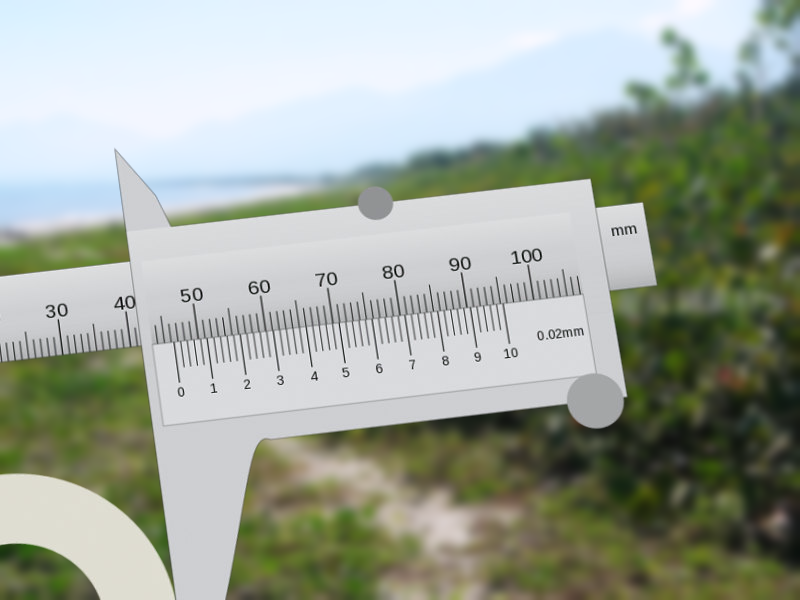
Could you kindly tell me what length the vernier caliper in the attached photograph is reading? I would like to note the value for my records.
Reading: 46.4 mm
